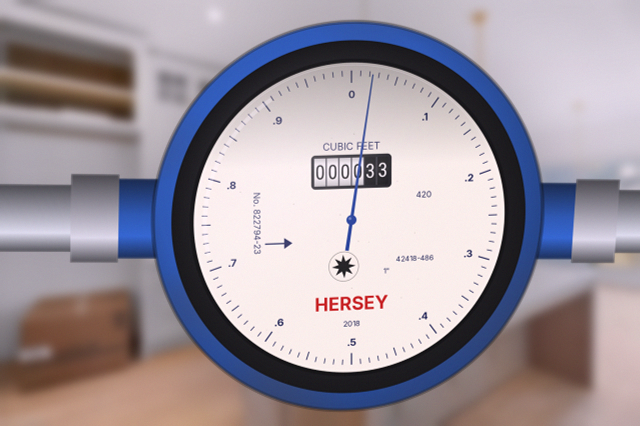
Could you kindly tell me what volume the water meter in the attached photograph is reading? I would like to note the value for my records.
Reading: 33.02 ft³
